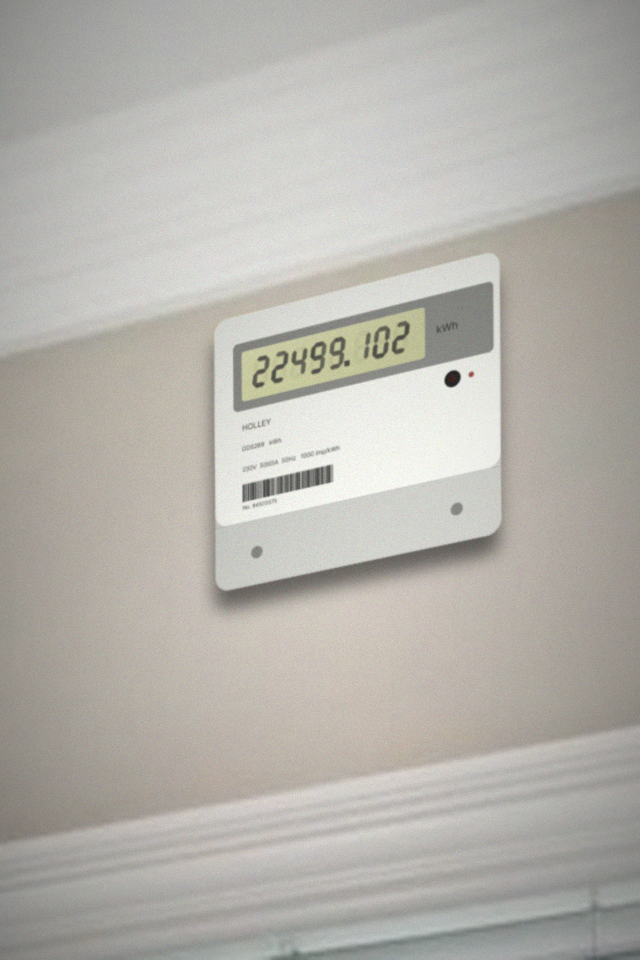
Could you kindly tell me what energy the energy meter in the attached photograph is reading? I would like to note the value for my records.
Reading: 22499.102 kWh
